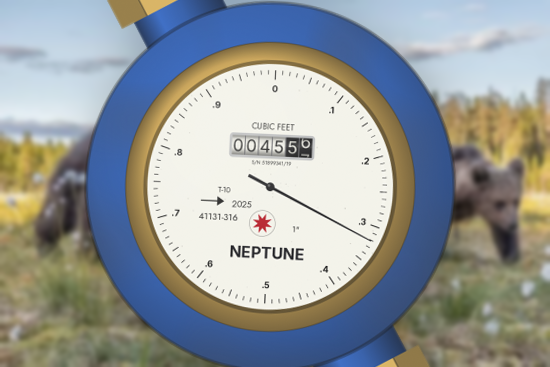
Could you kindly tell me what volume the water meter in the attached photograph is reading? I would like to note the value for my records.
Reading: 4556.32 ft³
